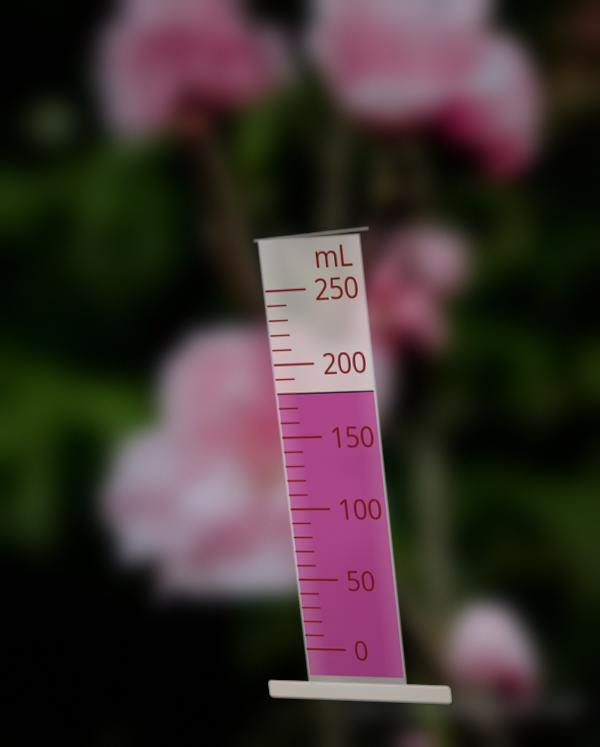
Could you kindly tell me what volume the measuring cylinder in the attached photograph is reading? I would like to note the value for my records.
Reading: 180 mL
